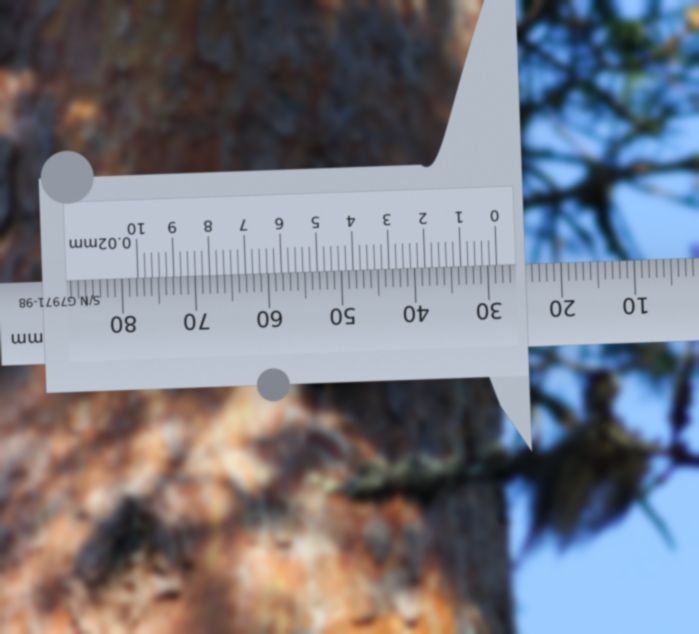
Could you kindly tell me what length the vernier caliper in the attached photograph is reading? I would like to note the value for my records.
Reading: 28.8 mm
